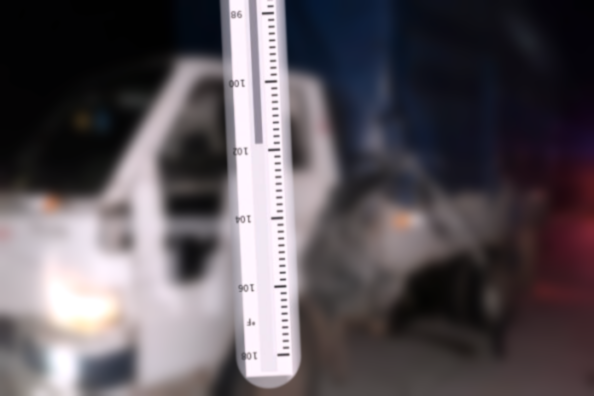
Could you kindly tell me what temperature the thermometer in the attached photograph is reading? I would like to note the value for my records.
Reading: 101.8 °F
